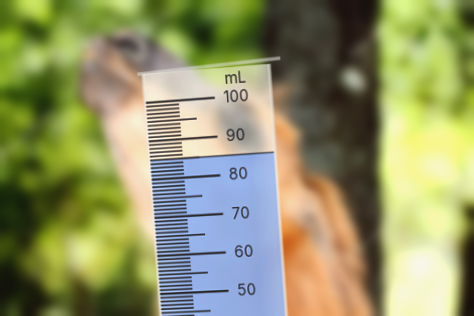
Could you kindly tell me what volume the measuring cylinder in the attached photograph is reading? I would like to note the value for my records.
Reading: 85 mL
